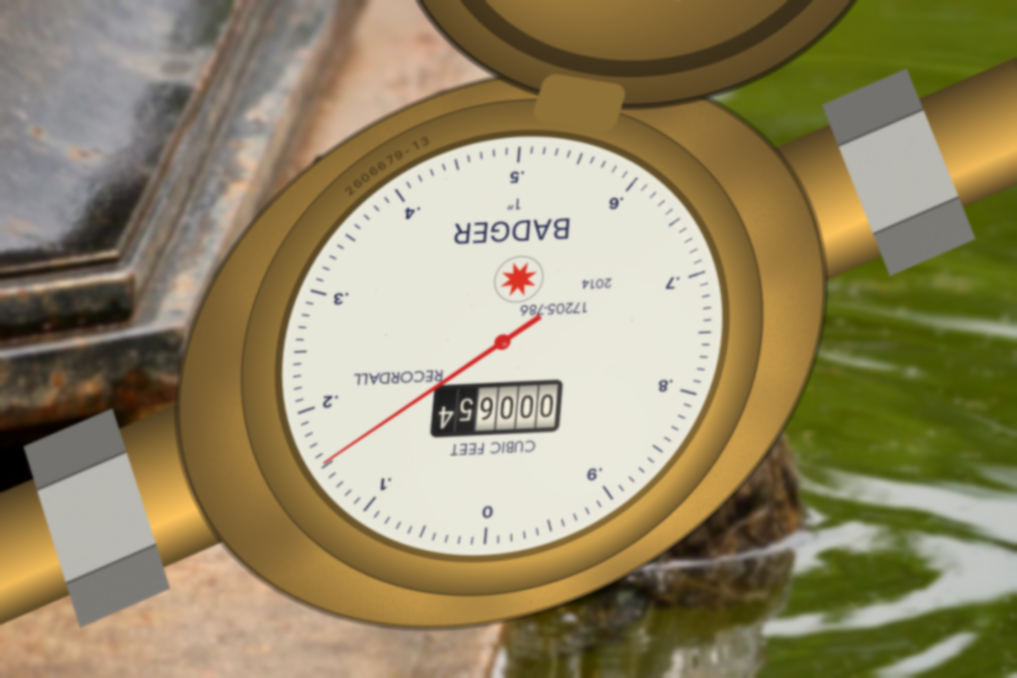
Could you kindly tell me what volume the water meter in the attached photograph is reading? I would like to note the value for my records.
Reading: 654.15 ft³
